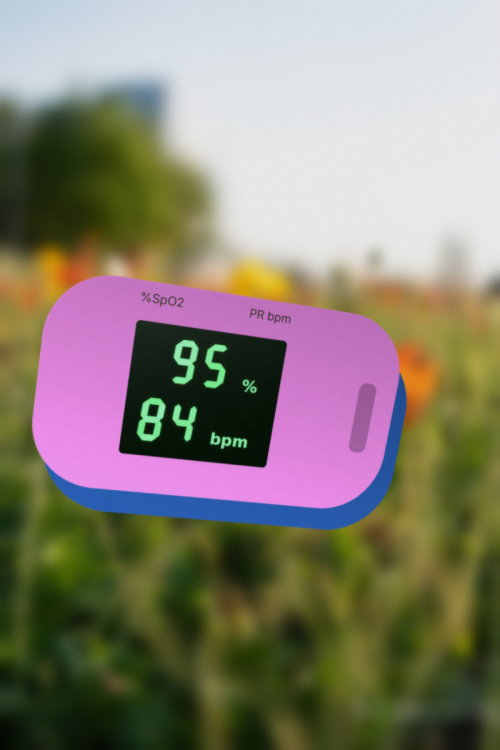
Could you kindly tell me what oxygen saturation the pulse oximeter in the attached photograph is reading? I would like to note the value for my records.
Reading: 95 %
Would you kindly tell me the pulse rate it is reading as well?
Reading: 84 bpm
